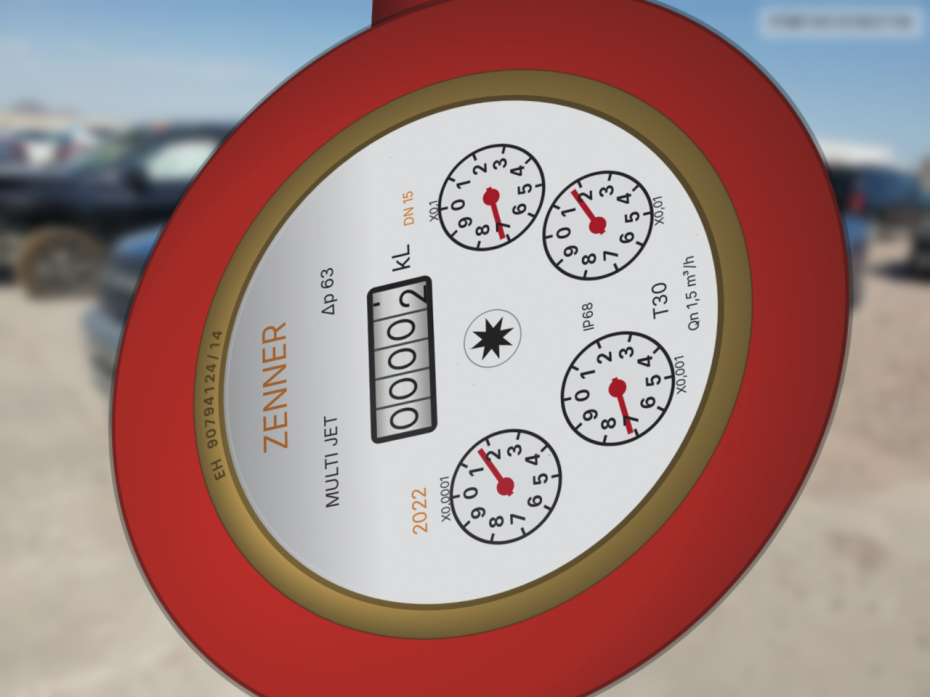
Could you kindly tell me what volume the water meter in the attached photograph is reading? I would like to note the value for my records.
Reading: 1.7171 kL
